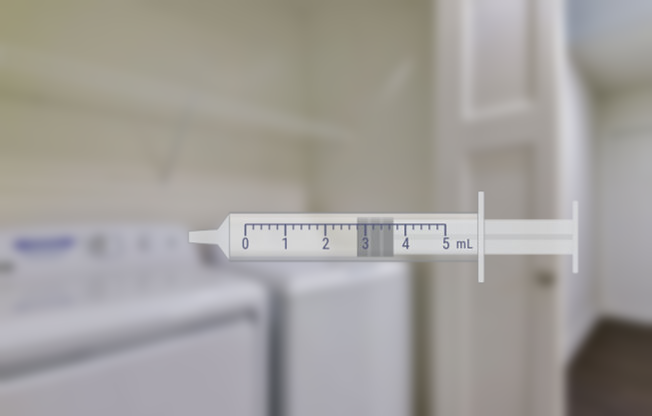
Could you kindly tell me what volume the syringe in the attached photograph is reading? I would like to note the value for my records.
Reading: 2.8 mL
